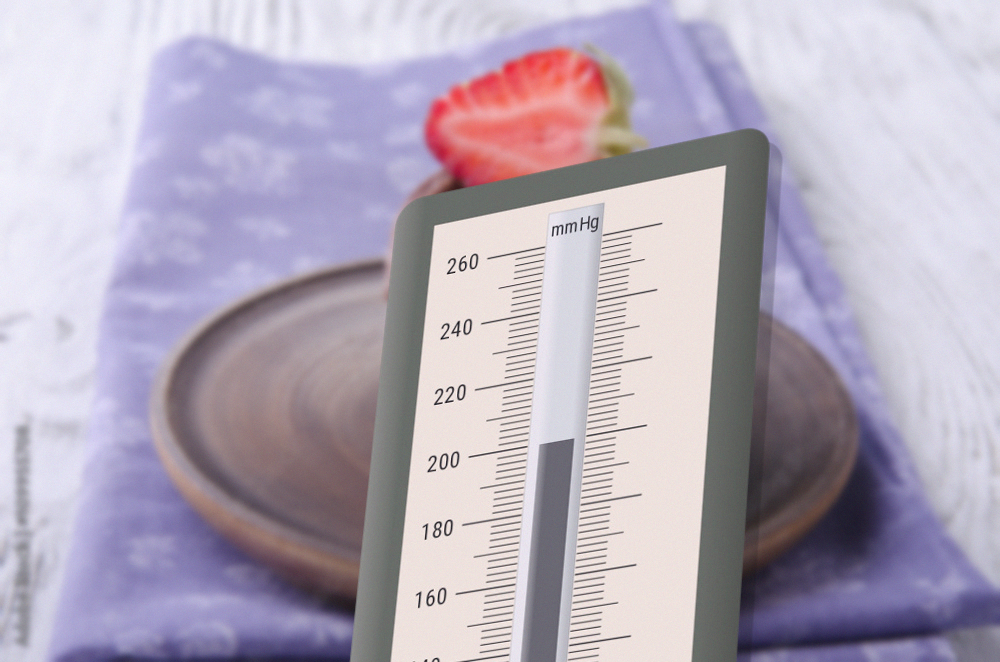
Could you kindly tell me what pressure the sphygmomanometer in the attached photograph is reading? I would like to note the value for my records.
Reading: 200 mmHg
